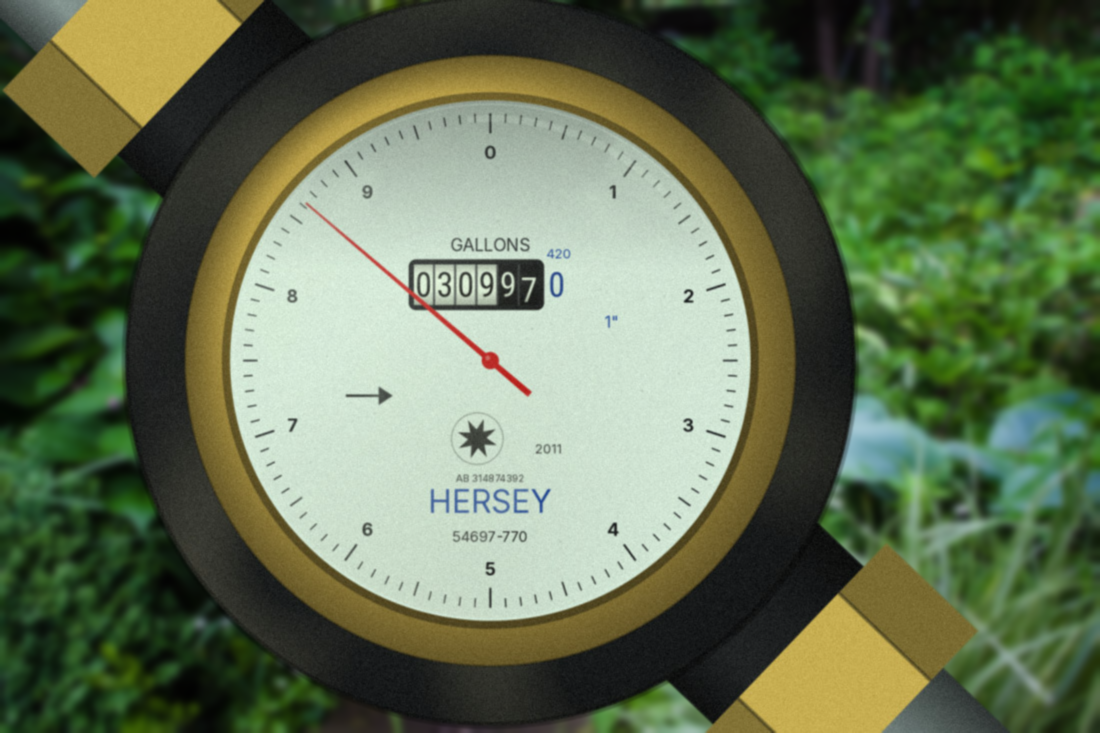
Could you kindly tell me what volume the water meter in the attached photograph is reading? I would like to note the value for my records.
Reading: 309968.6 gal
